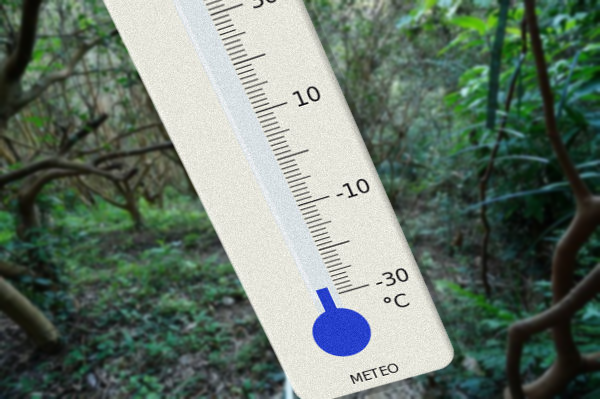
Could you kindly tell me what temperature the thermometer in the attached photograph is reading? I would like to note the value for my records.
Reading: -28 °C
